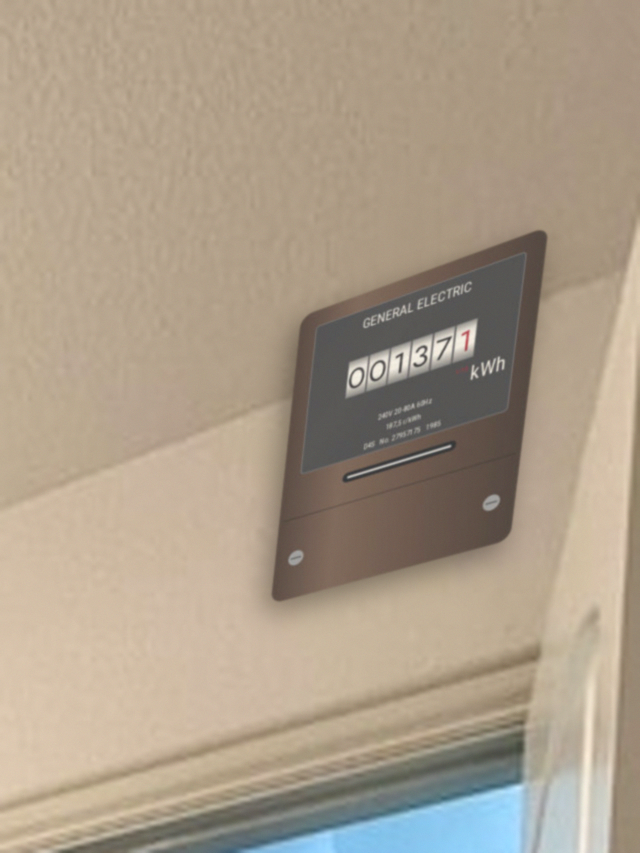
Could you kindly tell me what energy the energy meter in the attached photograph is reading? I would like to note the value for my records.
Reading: 137.1 kWh
